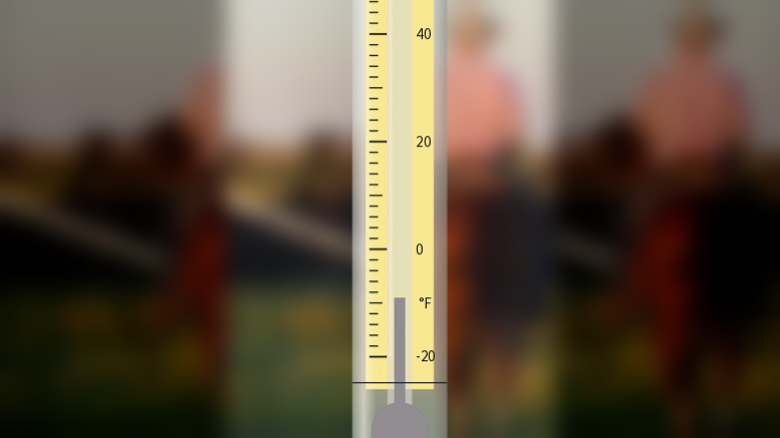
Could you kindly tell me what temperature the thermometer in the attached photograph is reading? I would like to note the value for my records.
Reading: -9 °F
